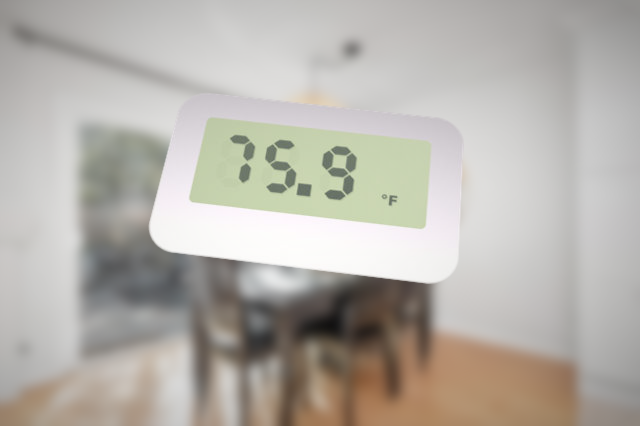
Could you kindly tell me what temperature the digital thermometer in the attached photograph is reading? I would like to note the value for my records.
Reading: 75.9 °F
